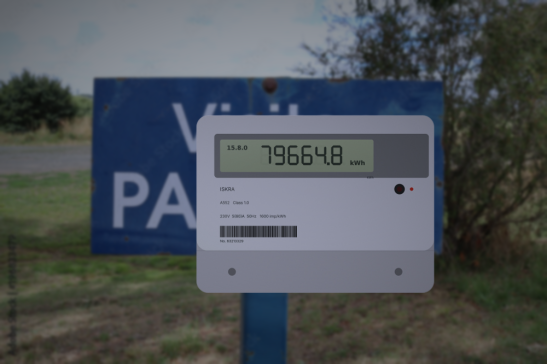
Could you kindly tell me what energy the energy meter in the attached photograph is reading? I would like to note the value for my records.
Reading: 79664.8 kWh
